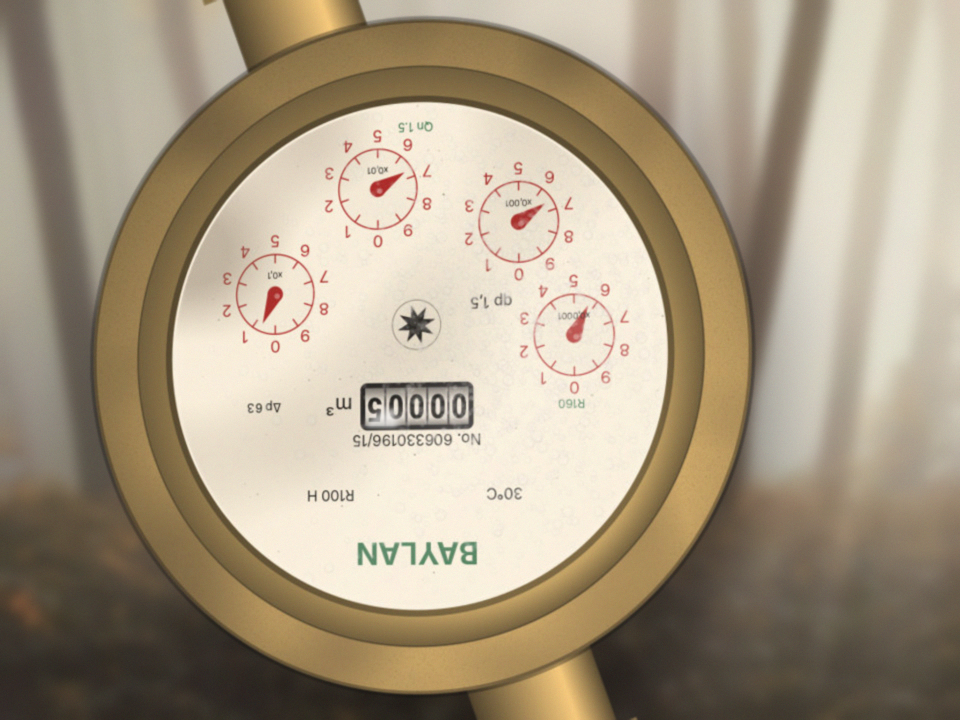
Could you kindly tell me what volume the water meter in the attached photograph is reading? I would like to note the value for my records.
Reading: 5.0665 m³
